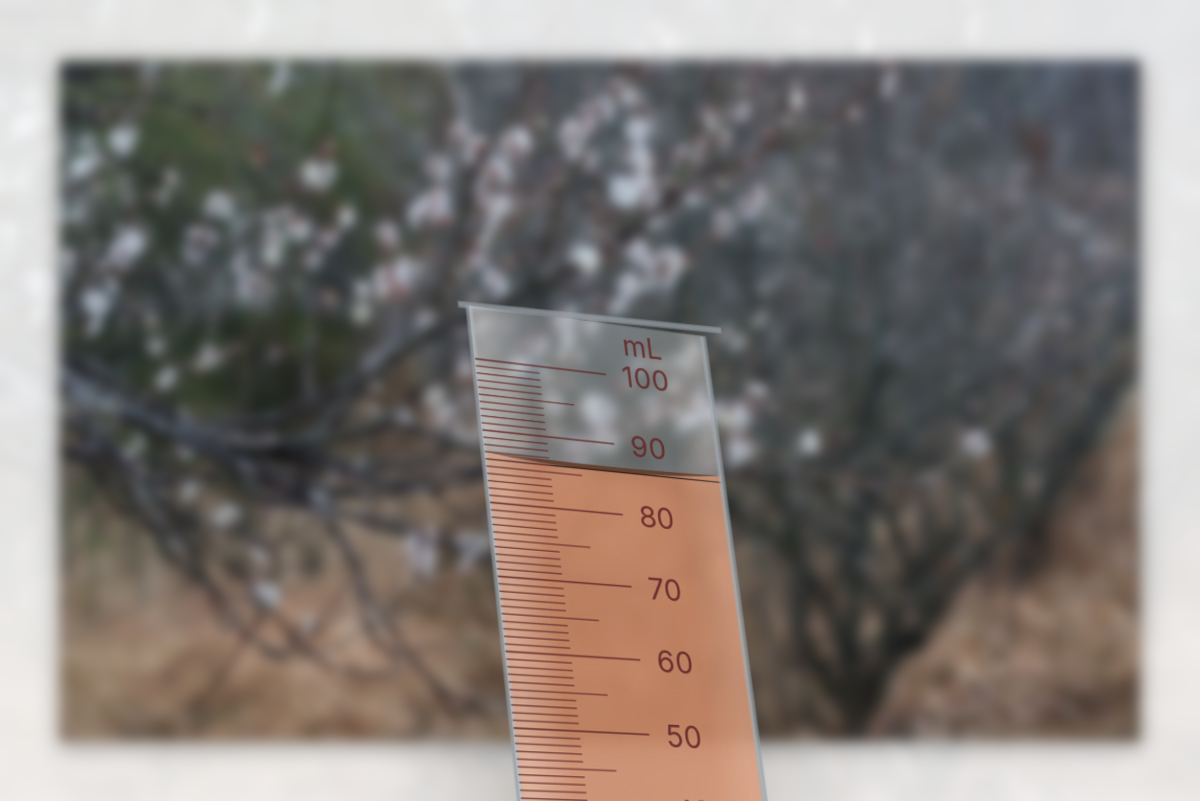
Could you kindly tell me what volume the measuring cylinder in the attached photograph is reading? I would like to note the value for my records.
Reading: 86 mL
